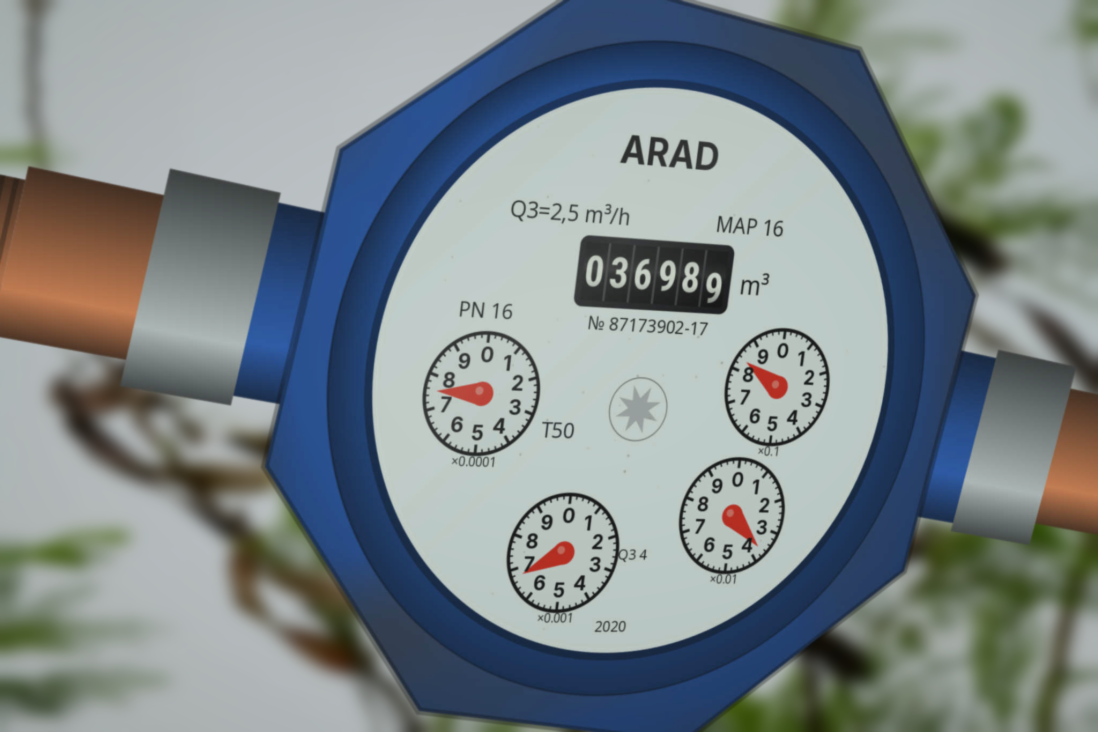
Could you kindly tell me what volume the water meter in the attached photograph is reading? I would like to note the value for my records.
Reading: 36988.8367 m³
